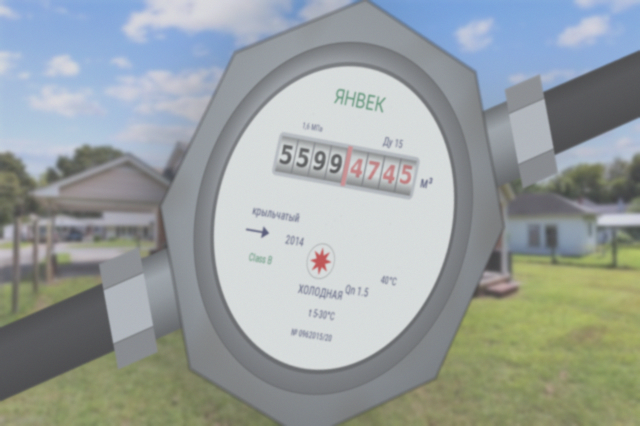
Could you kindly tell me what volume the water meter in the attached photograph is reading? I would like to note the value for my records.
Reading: 5599.4745 m³
